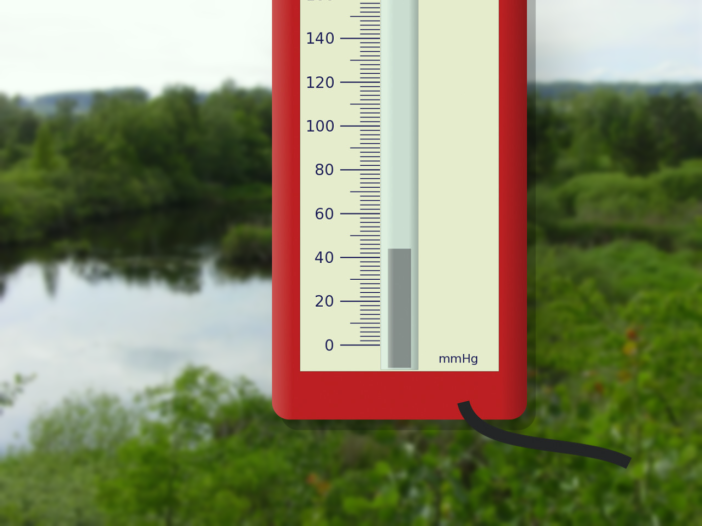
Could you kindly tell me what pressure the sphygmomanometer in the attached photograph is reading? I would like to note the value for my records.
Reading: 44 mmHg
